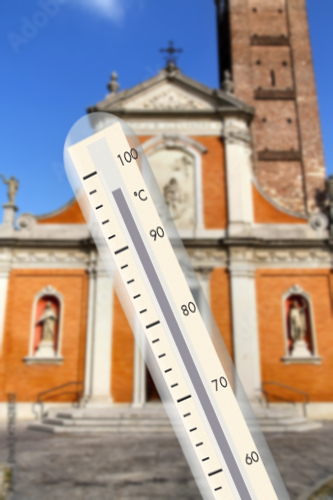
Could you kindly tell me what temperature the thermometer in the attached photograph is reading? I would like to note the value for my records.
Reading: 97 °C
